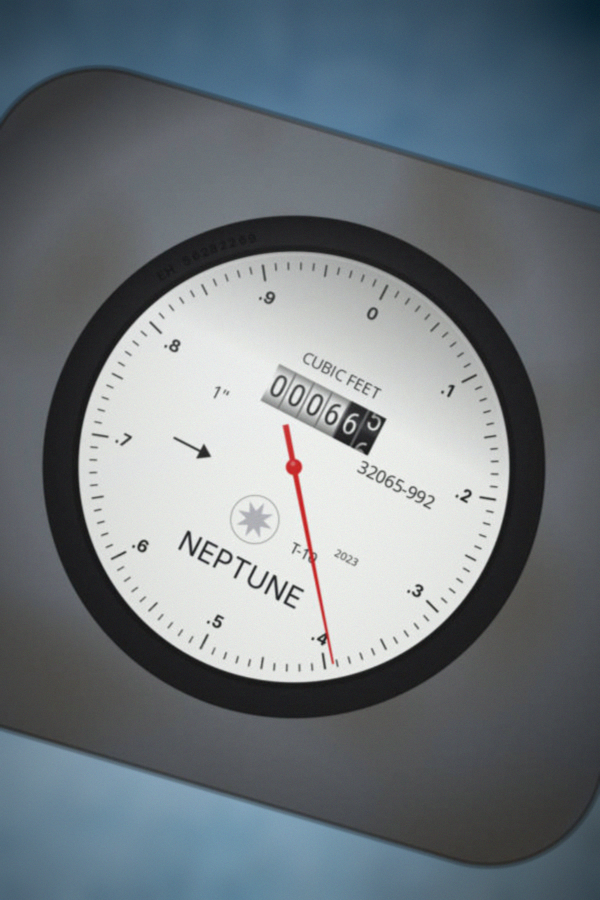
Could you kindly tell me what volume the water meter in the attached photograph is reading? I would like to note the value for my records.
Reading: 665.39 ft³
